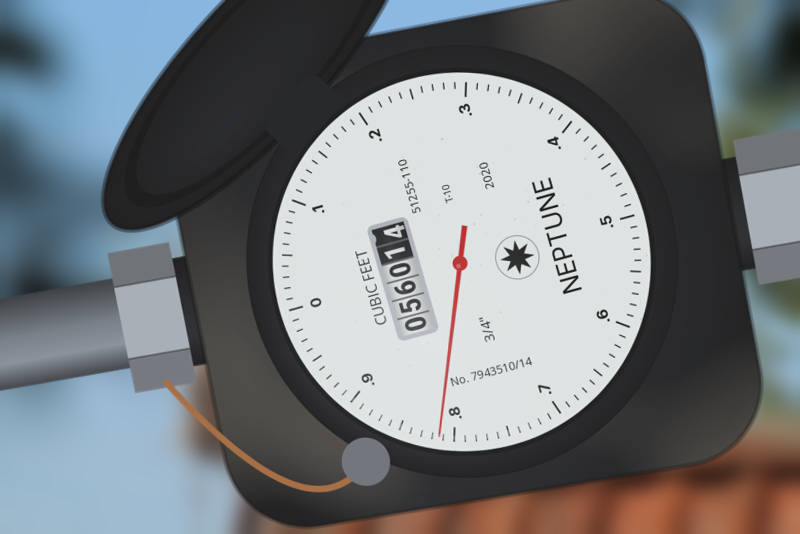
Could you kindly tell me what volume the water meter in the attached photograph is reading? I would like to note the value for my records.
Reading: 56013.81 ft³
